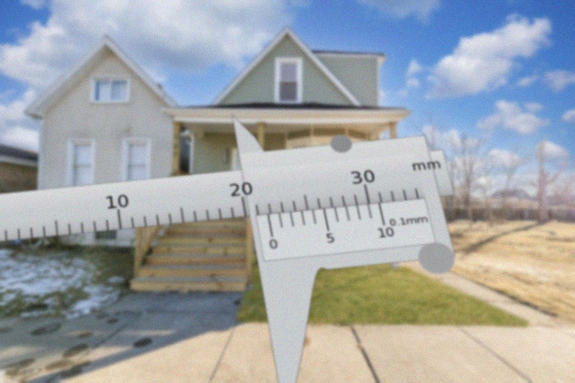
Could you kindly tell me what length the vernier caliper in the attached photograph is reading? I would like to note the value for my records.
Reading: 21.8 mm
